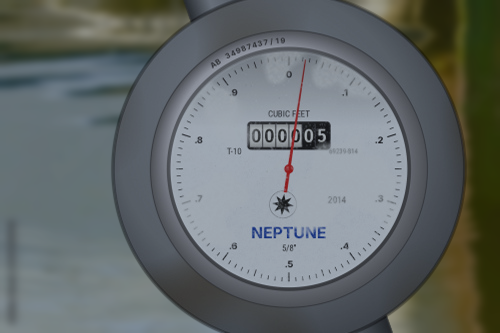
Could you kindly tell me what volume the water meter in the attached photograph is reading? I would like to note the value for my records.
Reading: 5.02 ft³
